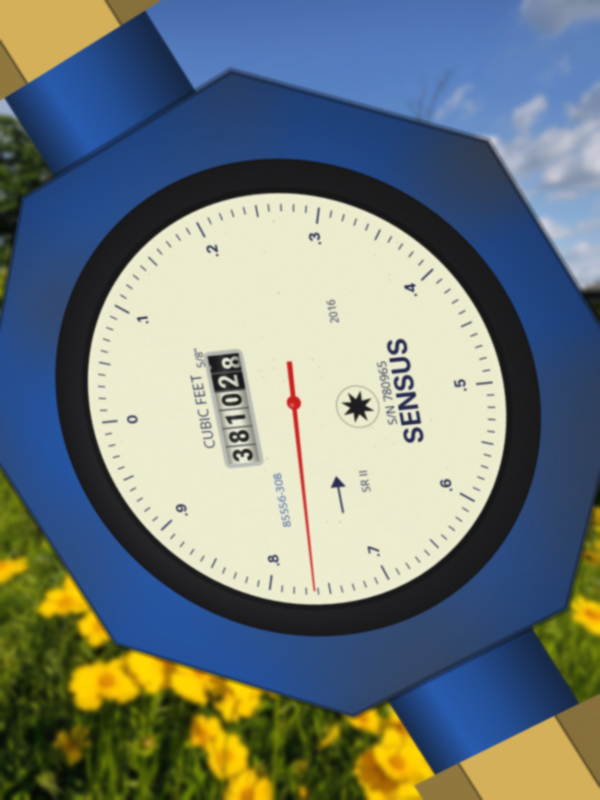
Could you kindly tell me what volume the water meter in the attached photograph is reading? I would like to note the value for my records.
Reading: 381027.76 ft³
